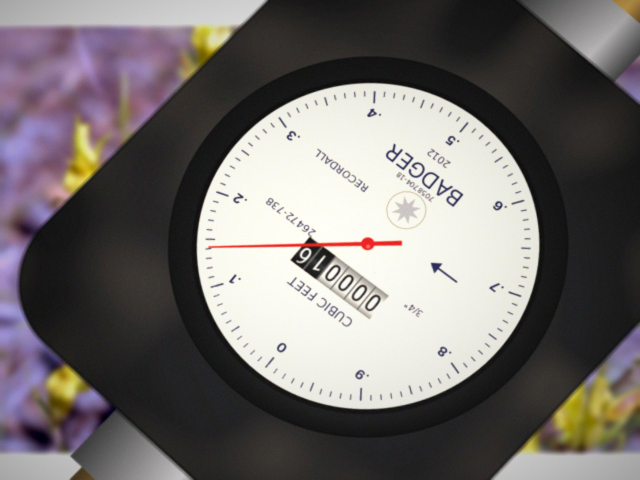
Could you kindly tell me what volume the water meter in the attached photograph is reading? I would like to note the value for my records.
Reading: 16.14 ft³
